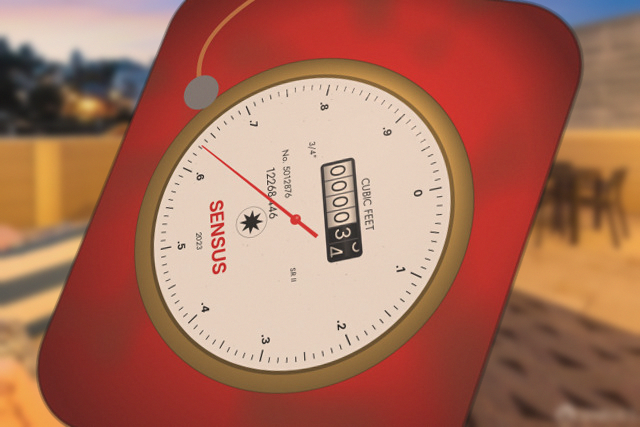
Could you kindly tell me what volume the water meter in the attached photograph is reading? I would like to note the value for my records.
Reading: 33.63 ft³
